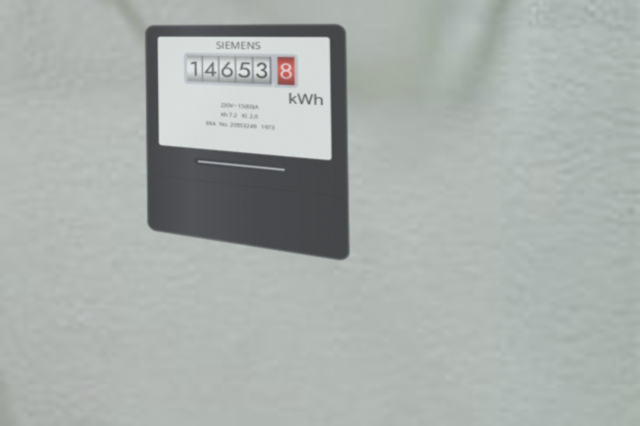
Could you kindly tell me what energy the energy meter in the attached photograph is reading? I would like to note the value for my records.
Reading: 14653.8 kWh
